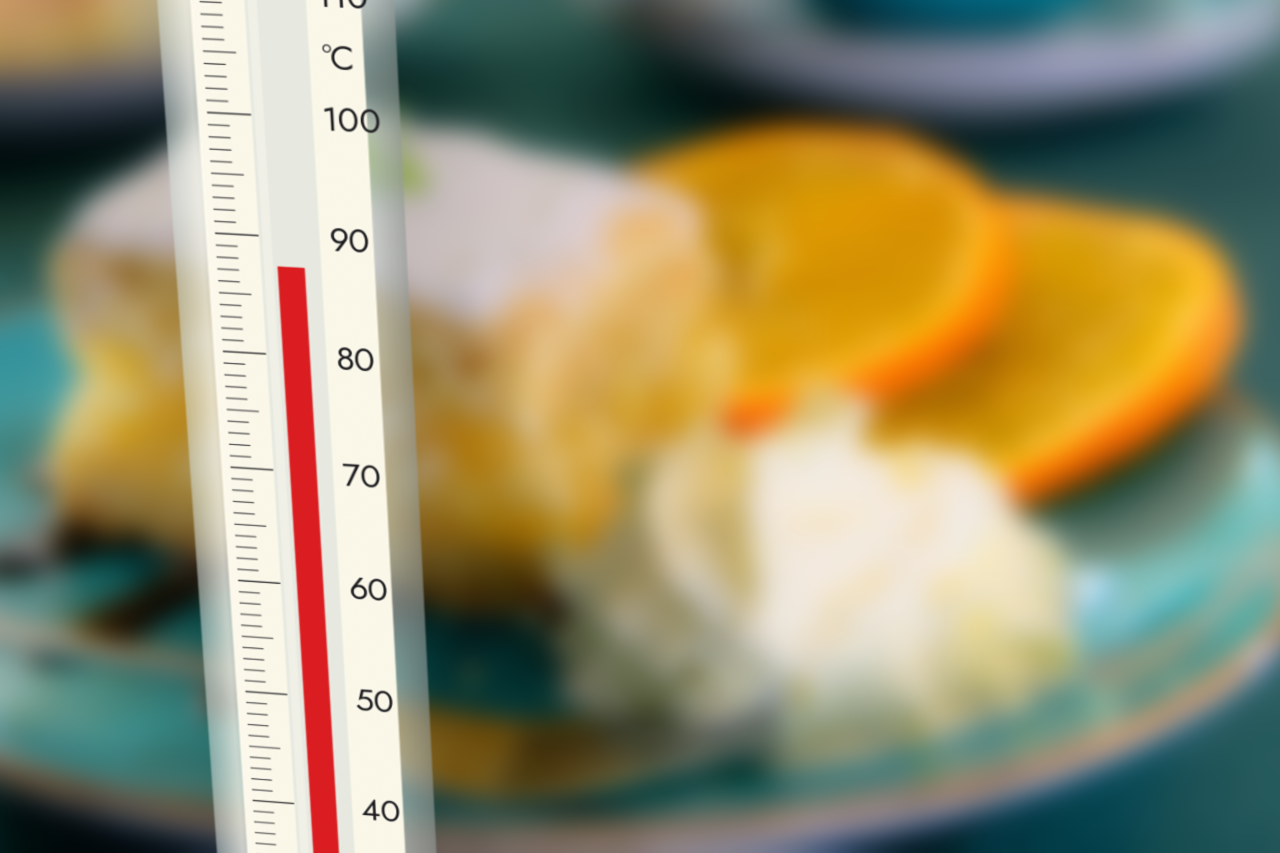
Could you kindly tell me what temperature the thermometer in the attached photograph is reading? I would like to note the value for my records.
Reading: 87.5 °C
